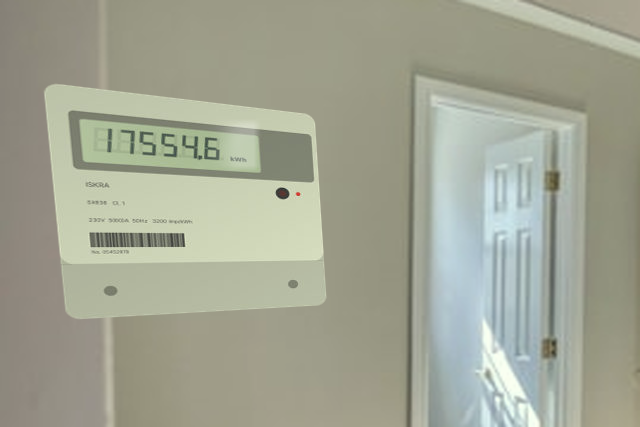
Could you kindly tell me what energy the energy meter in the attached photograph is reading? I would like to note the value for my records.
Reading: 17554.6 kWh
